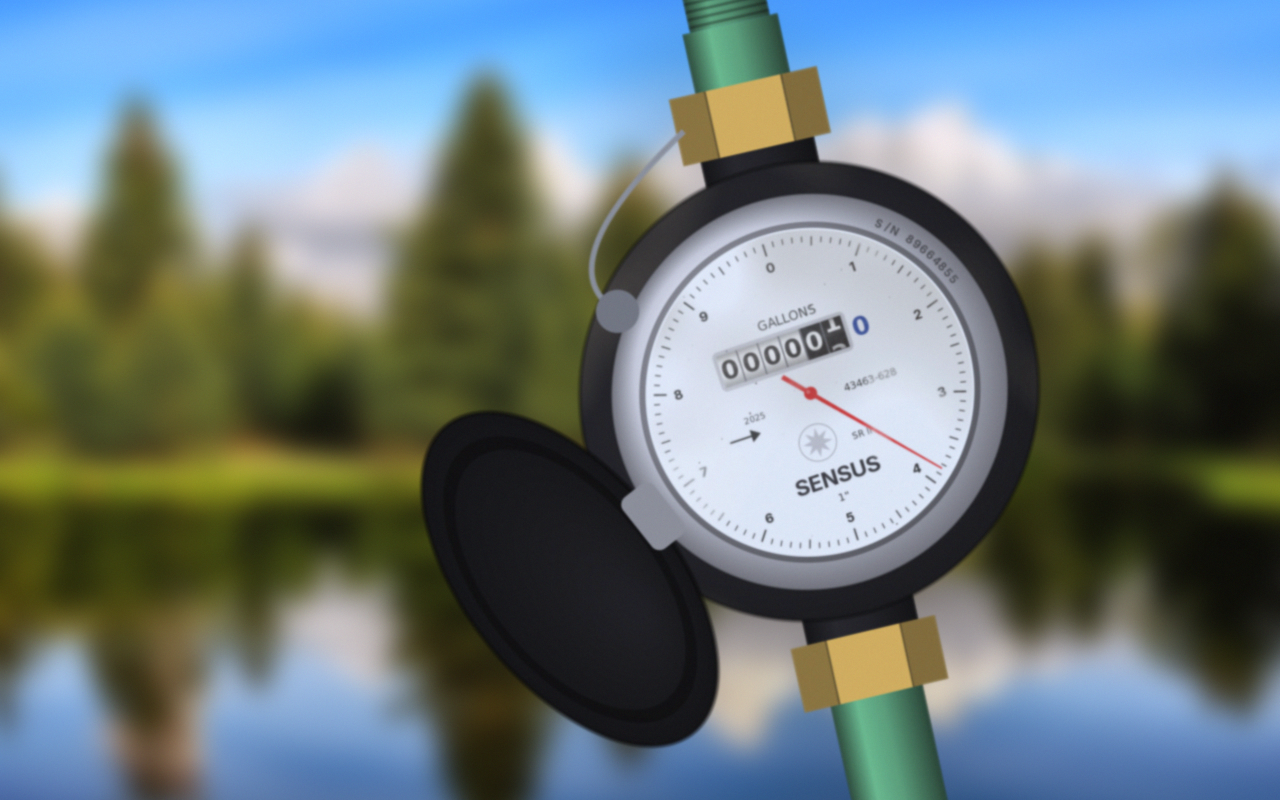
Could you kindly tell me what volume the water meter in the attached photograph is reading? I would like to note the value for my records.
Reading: 13.8 gal
